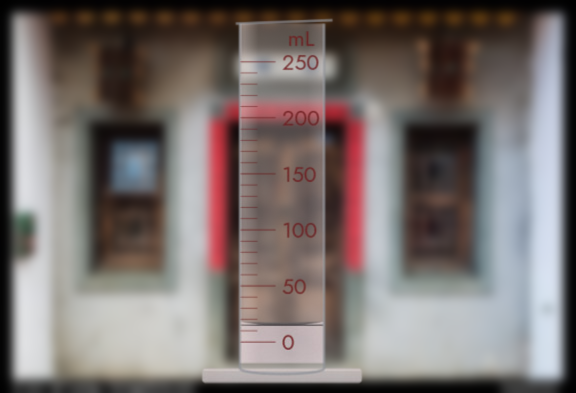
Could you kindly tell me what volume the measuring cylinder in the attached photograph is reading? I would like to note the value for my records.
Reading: 15 mL
